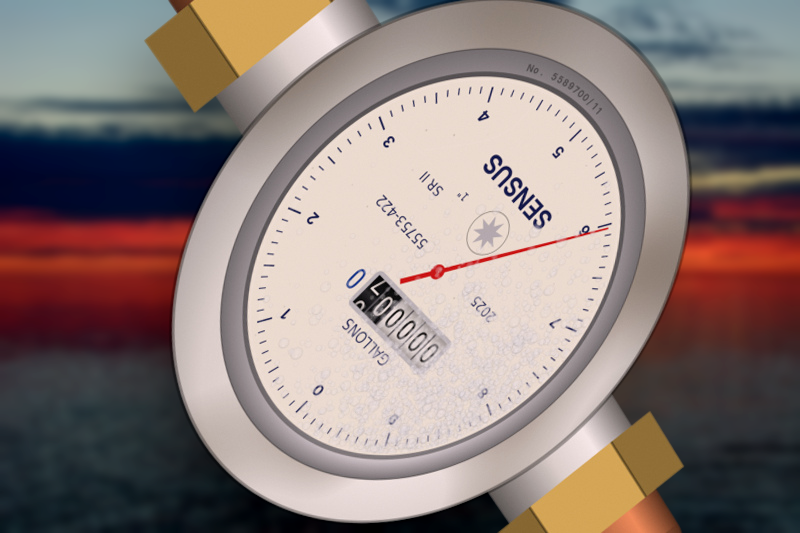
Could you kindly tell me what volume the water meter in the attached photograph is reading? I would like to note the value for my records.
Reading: 66.0 gal
